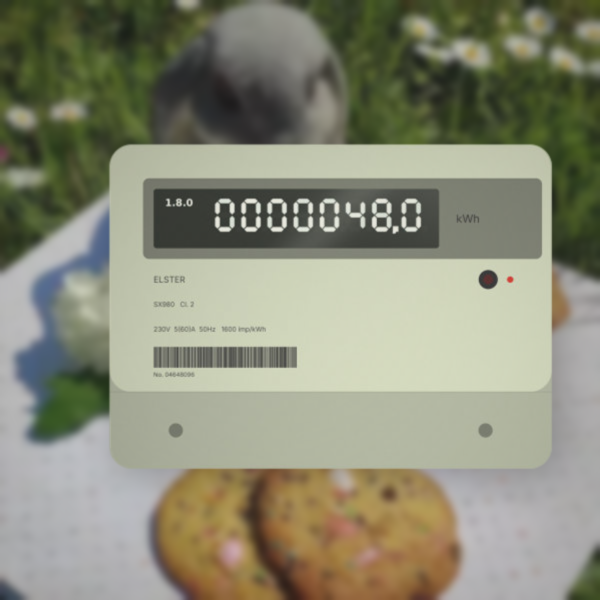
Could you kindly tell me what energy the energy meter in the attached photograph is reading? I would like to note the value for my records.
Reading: 48.0 kWh
